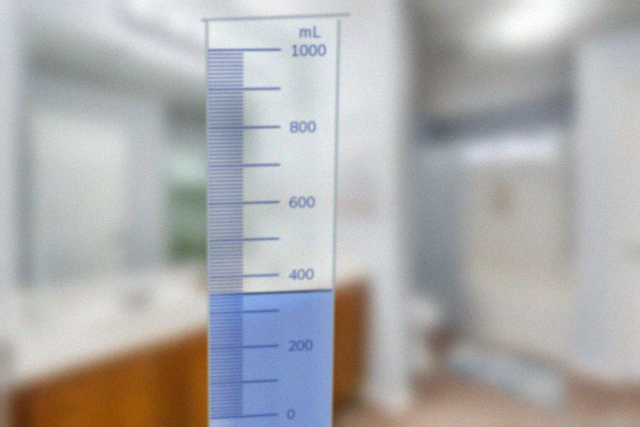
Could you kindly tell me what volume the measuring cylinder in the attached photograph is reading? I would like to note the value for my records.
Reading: 350 mL
